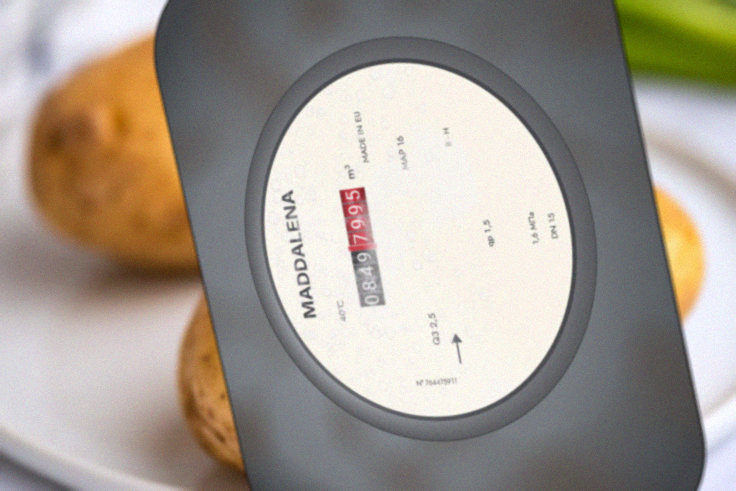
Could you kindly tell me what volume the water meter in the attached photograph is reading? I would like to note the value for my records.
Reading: 849.7995 m³
